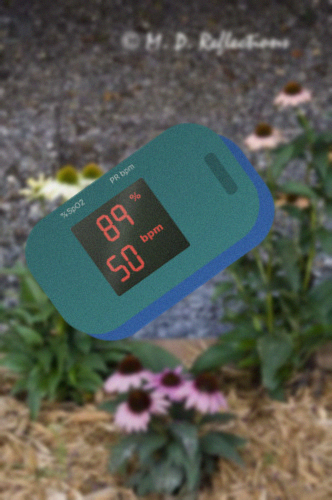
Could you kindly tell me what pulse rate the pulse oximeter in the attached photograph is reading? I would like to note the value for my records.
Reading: 50 bpm
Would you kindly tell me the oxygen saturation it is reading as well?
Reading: 89 %
